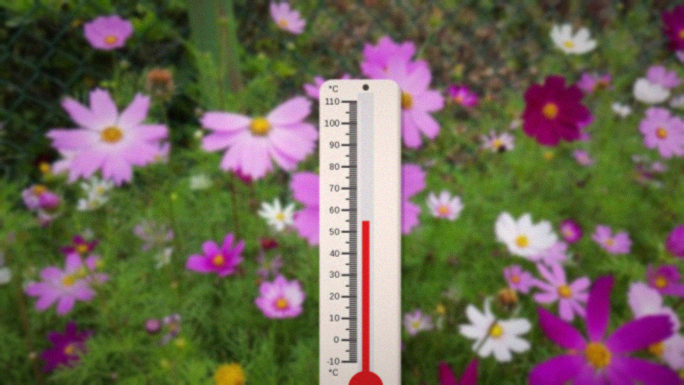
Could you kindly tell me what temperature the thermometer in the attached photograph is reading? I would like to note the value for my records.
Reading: 55 °C
